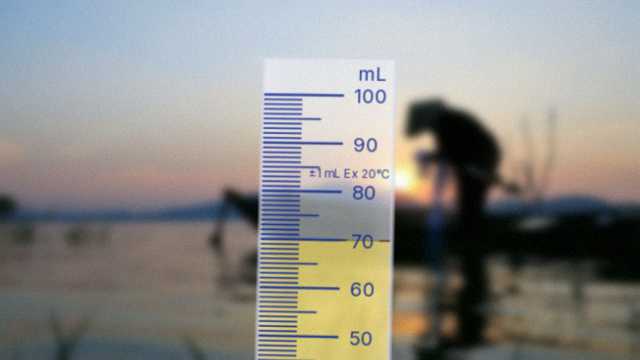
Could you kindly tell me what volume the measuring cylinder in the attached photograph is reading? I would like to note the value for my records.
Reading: 70 mL
